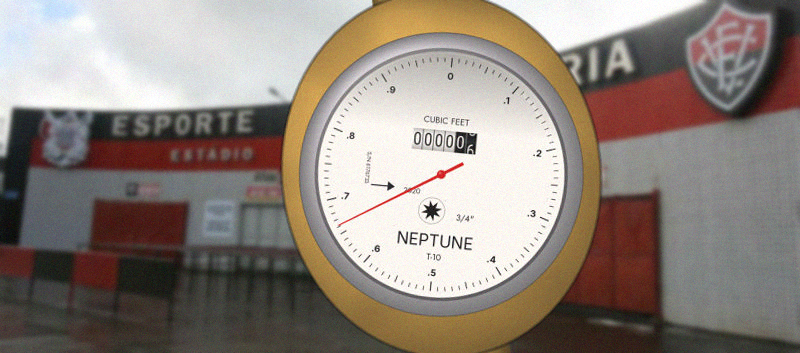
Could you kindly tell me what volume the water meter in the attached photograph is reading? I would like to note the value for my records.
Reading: 5.66 ft³
